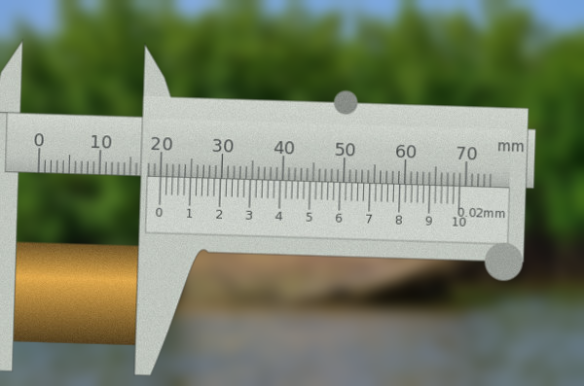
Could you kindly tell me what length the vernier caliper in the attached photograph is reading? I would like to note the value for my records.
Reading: 20.0 mm
